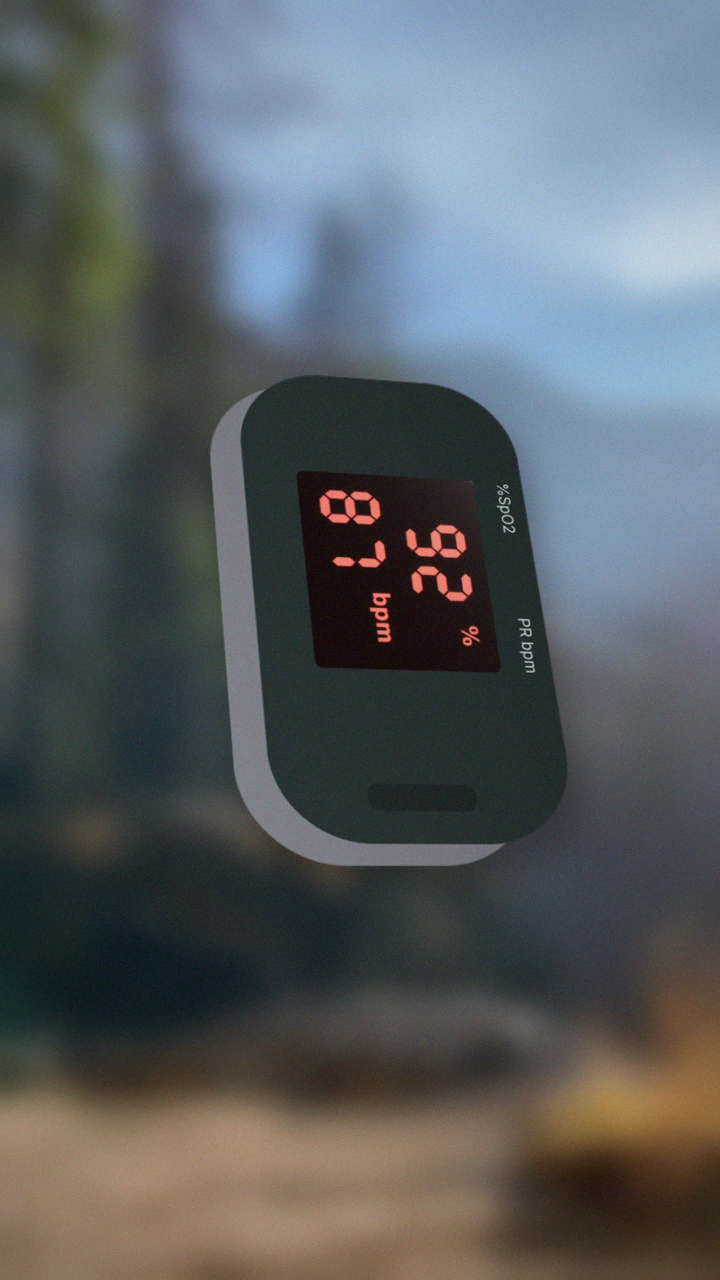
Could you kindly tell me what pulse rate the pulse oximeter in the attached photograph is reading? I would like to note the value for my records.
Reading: 87 bpm
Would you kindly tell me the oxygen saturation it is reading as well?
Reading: 92 %
